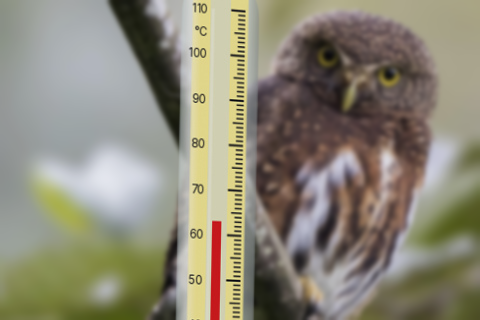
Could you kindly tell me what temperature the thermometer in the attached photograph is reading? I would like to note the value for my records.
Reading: 63 °C
